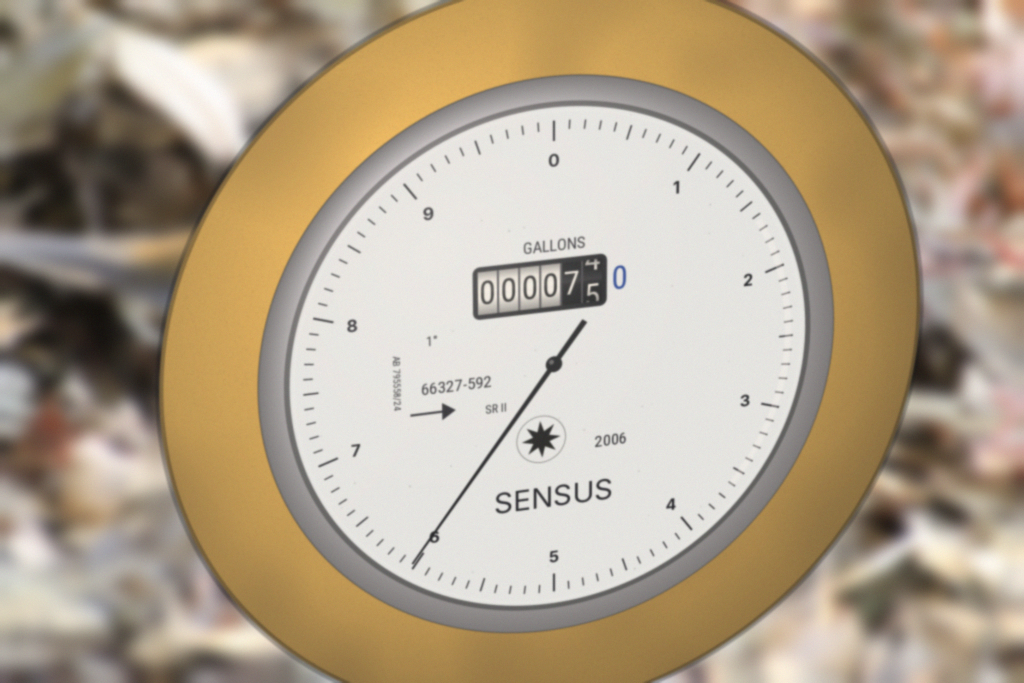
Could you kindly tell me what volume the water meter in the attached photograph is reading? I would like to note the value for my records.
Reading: 746.0 gal
